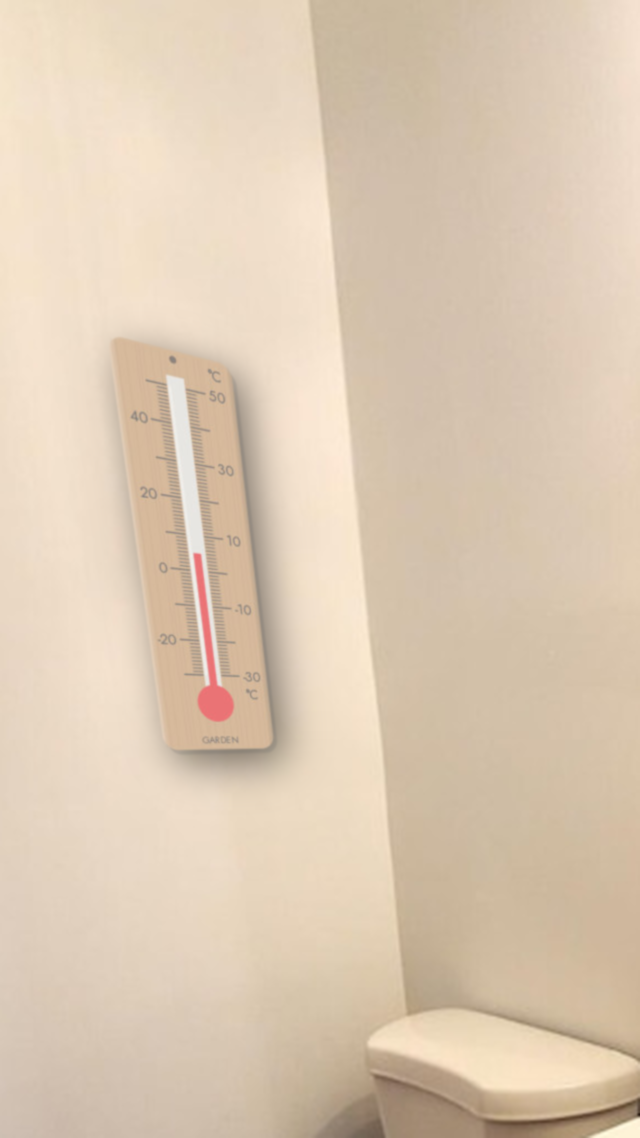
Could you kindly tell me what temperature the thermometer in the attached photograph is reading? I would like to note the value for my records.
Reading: 5 °C
